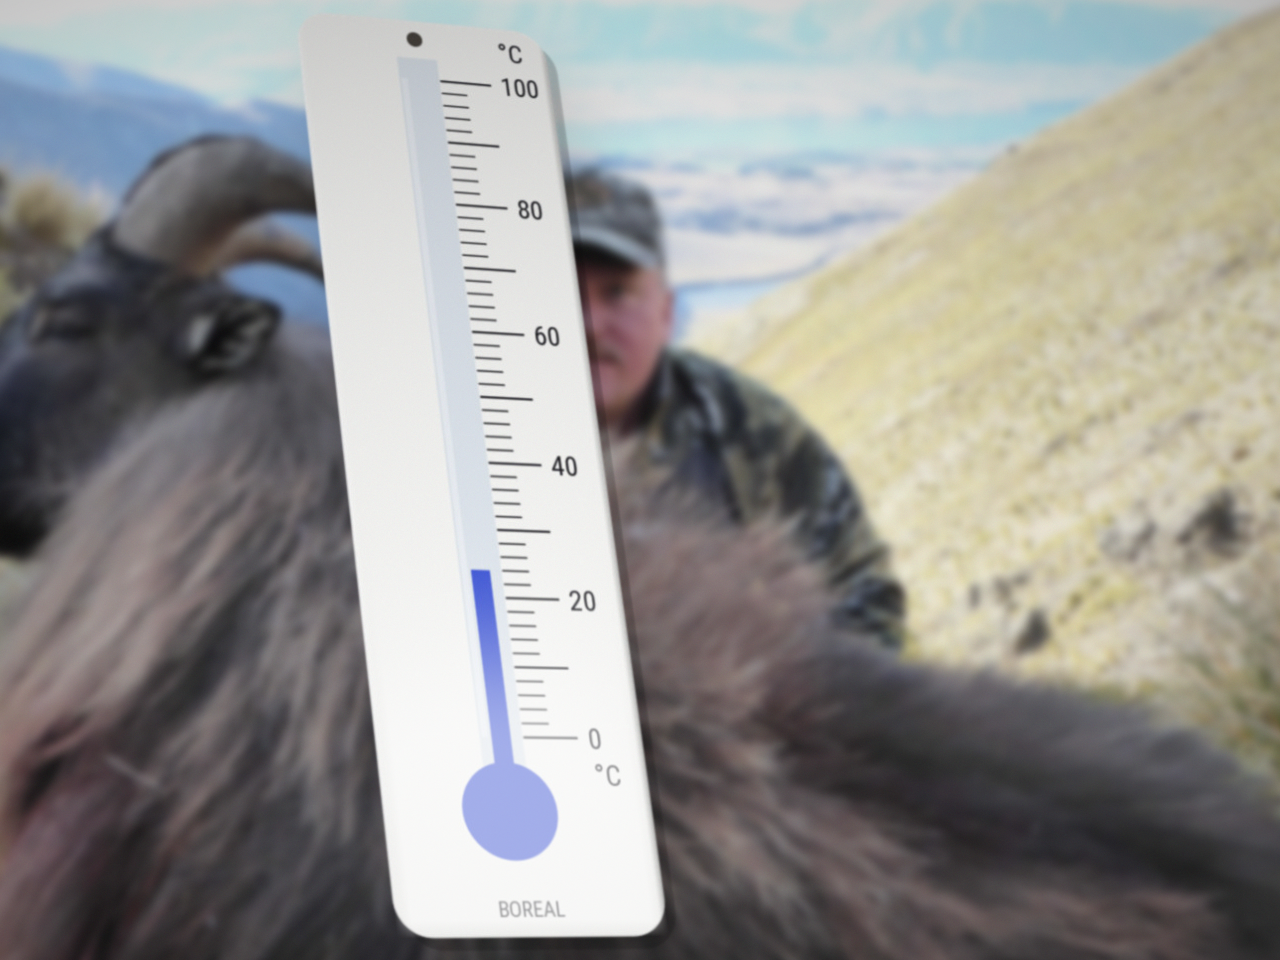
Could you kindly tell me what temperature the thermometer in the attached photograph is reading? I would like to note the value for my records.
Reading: 24 °C
